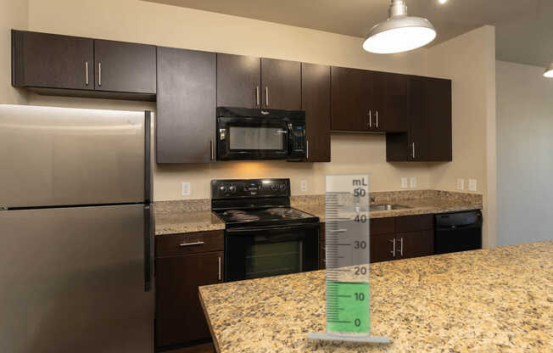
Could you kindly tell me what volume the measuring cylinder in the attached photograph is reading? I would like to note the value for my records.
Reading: 15 mL
